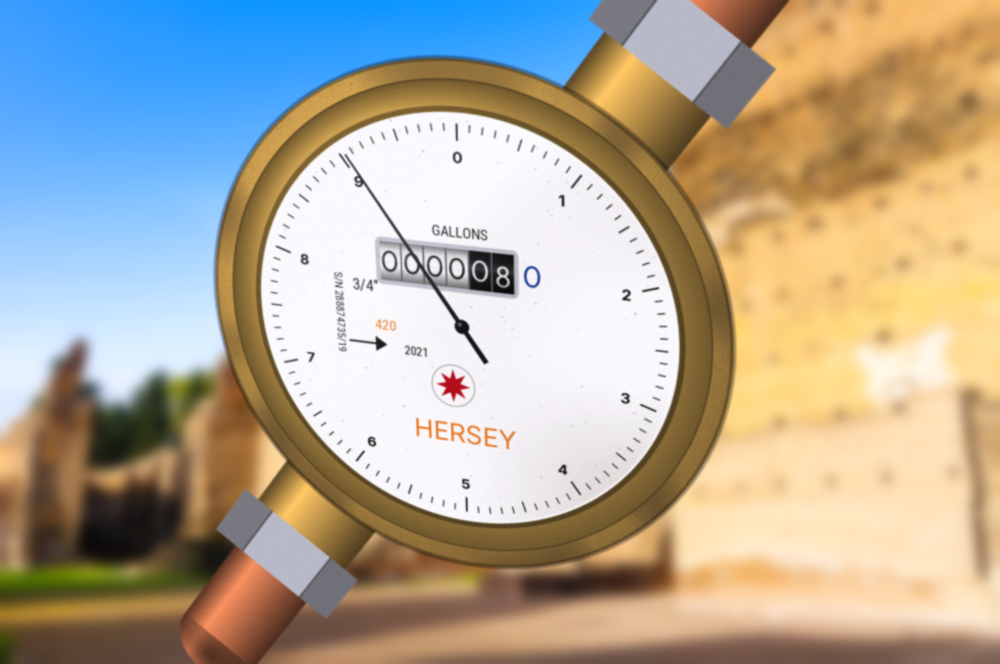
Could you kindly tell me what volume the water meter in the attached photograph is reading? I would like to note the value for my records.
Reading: 79.0 gal
